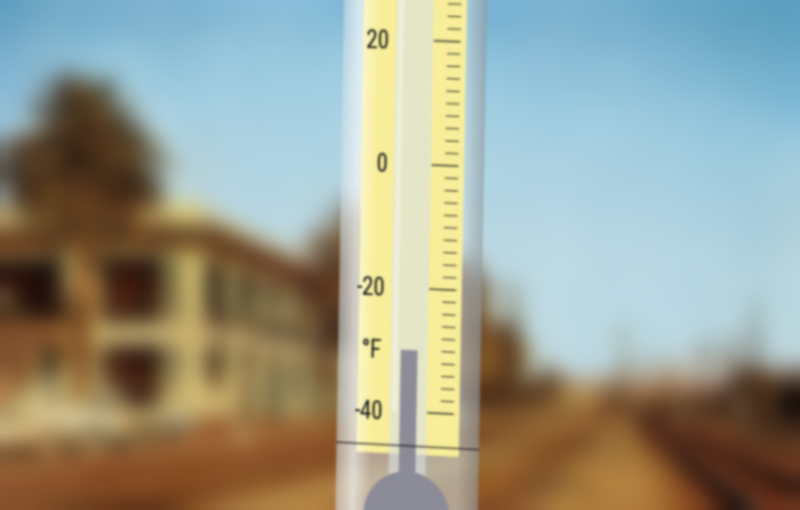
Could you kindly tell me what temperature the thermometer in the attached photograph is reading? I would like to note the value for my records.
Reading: -30 °F
